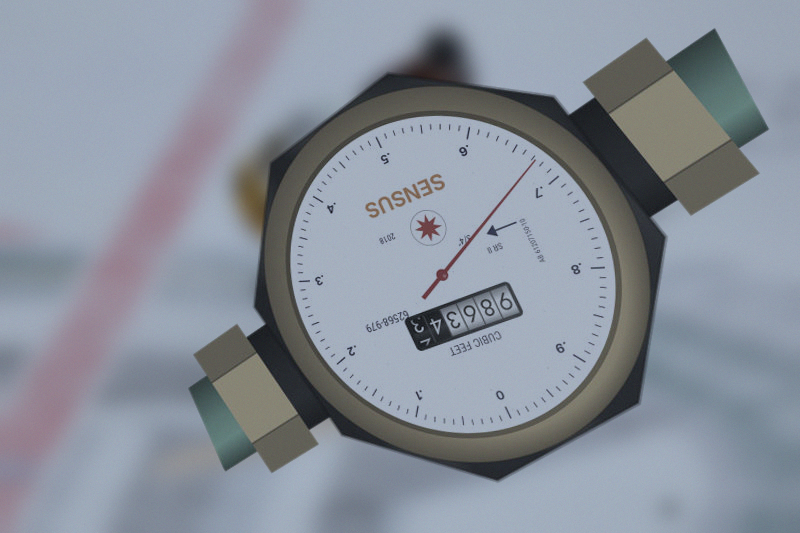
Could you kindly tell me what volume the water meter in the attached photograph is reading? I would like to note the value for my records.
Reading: 986342.67 ft³
